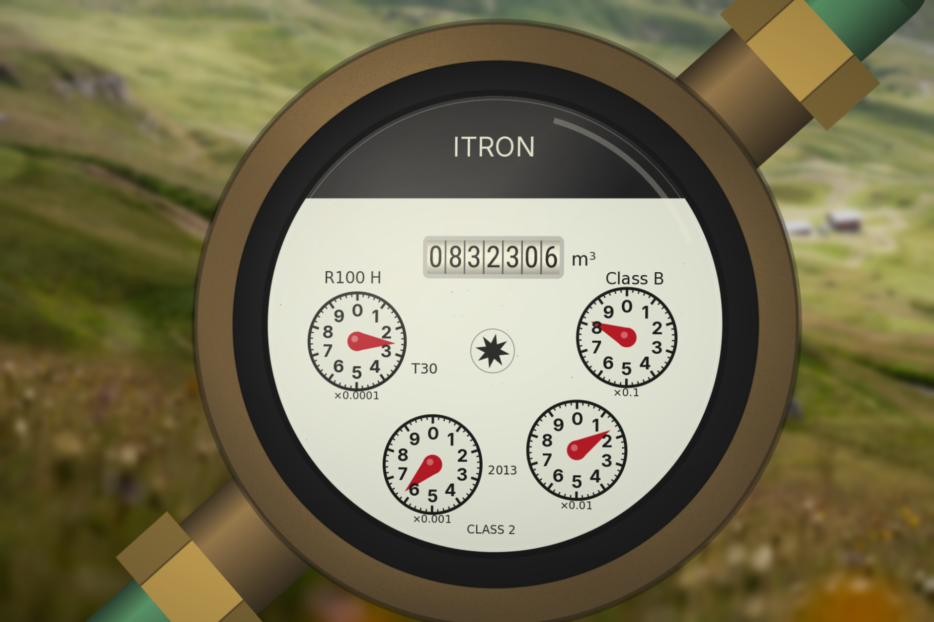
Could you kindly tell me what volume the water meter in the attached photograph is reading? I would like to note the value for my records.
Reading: 832306.8162 m³
